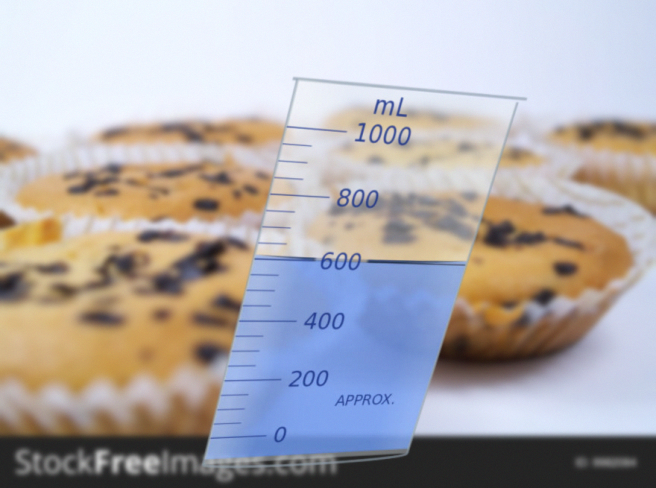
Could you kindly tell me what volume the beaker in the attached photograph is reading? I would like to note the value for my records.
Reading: 600 mL
